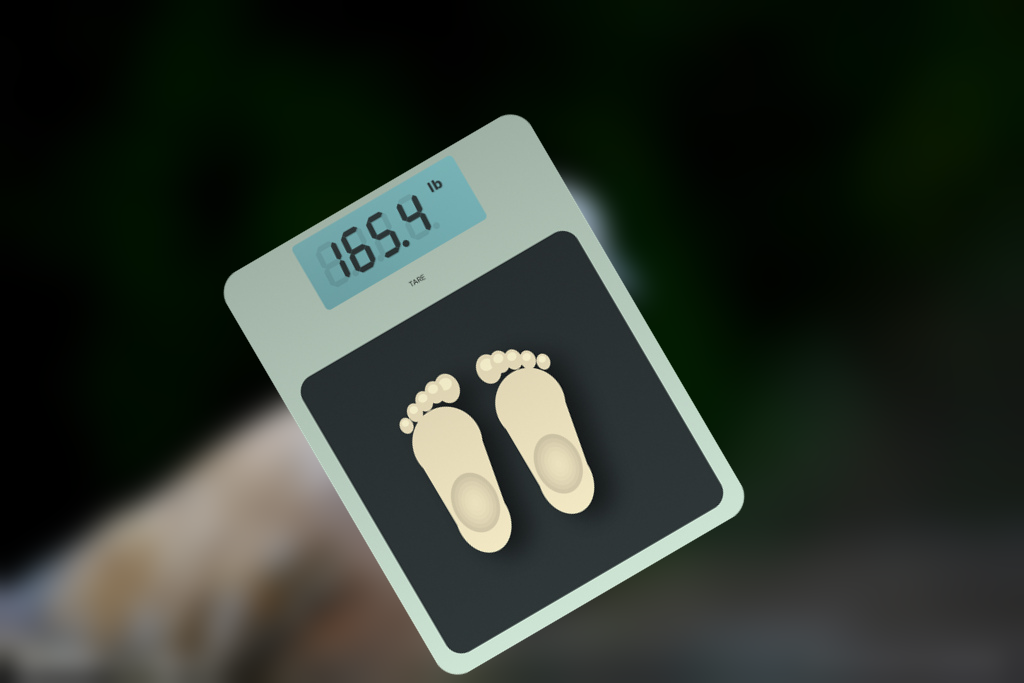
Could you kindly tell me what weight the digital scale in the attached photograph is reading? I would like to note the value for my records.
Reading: 165.4 lb
